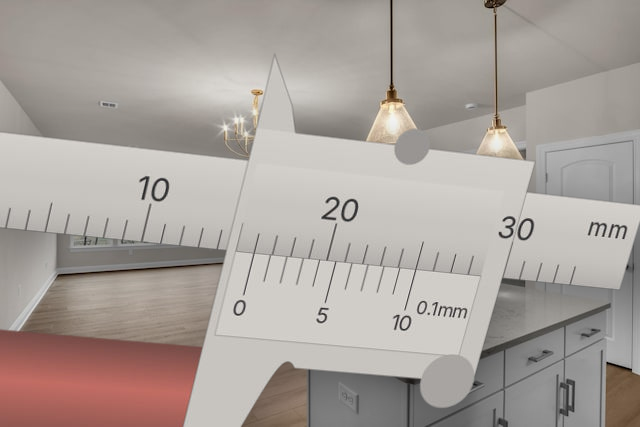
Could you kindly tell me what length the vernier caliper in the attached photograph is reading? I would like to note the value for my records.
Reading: 16.0 mm
